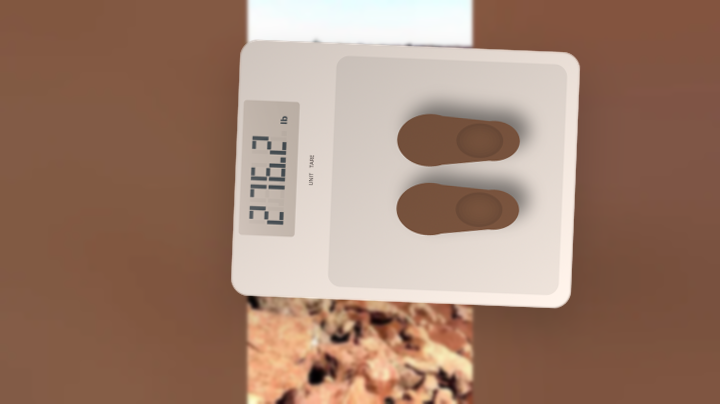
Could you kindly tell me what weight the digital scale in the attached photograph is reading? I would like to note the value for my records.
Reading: 276.2 lb
